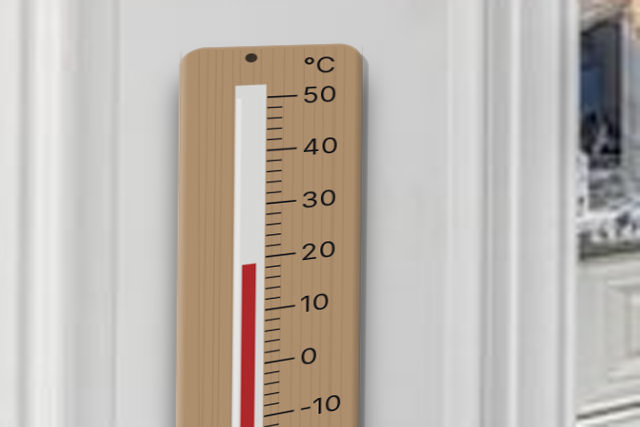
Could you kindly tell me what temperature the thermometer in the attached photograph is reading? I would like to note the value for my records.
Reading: 19 °C
